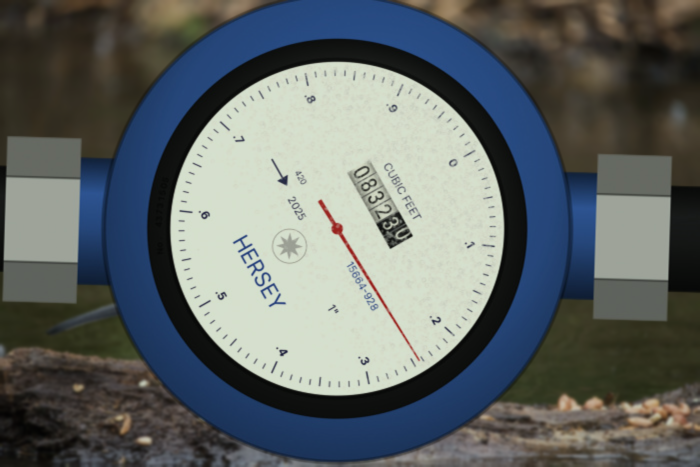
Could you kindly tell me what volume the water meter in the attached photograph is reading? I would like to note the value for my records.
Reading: 83230.24 ft³
